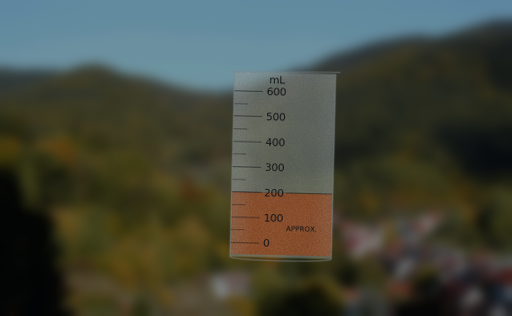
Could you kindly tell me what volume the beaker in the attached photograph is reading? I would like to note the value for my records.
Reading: 200 mL
